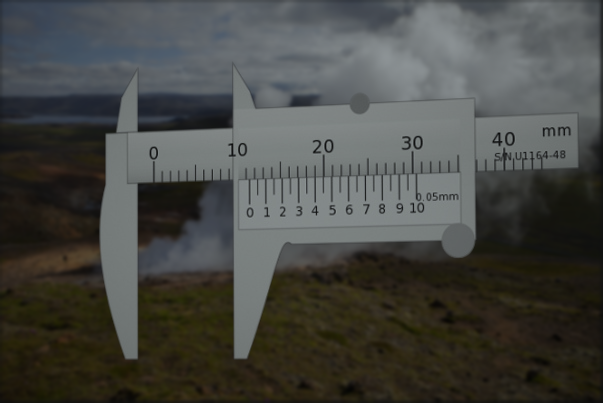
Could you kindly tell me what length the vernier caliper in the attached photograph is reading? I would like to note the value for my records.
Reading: 11.4 mm
